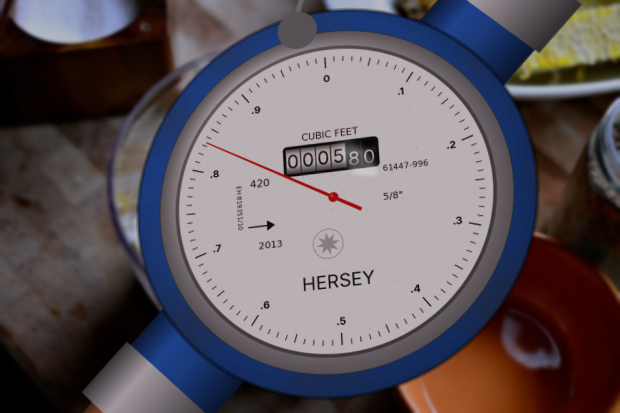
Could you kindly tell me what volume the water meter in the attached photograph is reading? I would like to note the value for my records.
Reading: 579.83 ft³
